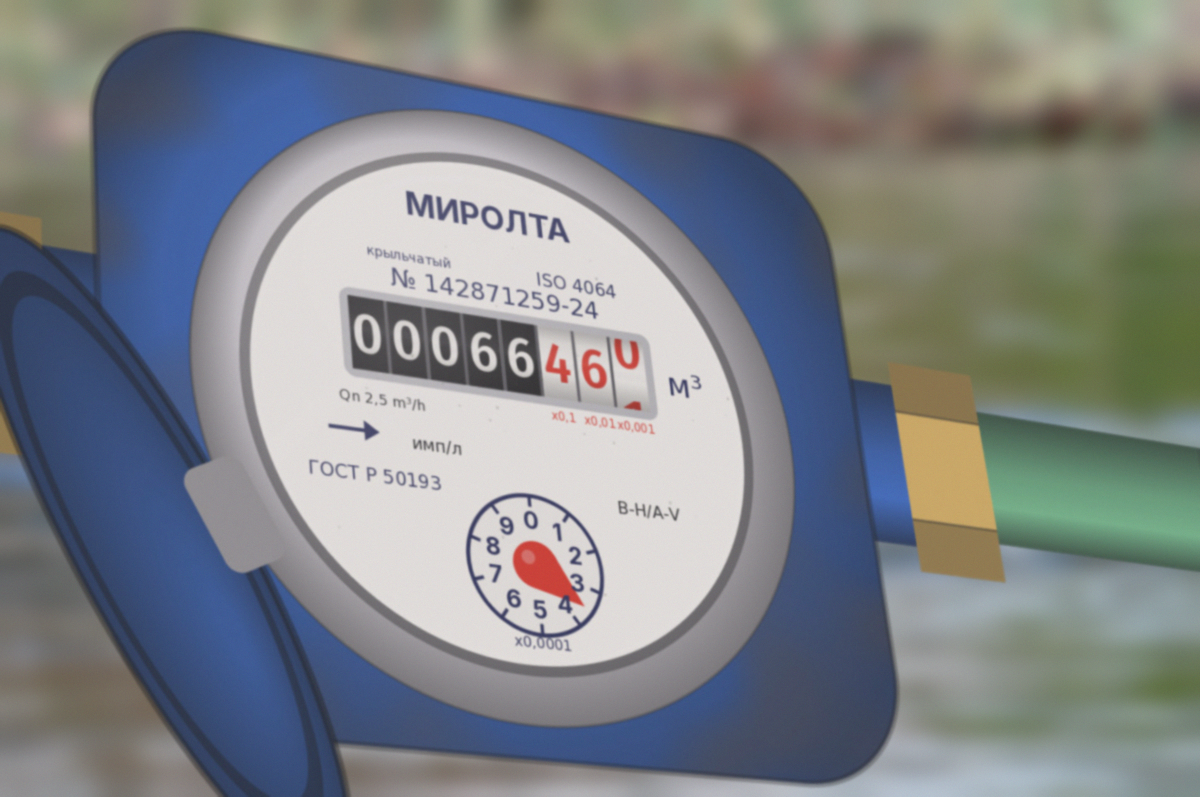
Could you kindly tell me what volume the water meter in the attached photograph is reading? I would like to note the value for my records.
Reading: 66.4603 m³
